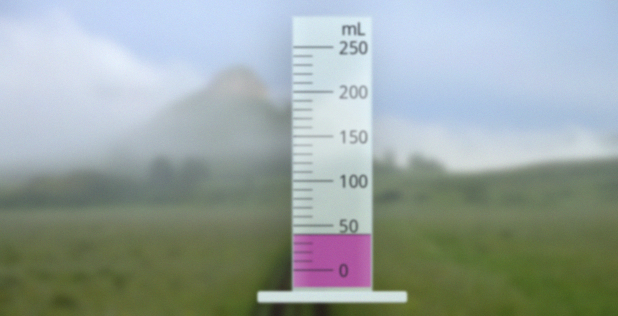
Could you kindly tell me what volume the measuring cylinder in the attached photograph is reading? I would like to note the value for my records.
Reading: 40 mL
